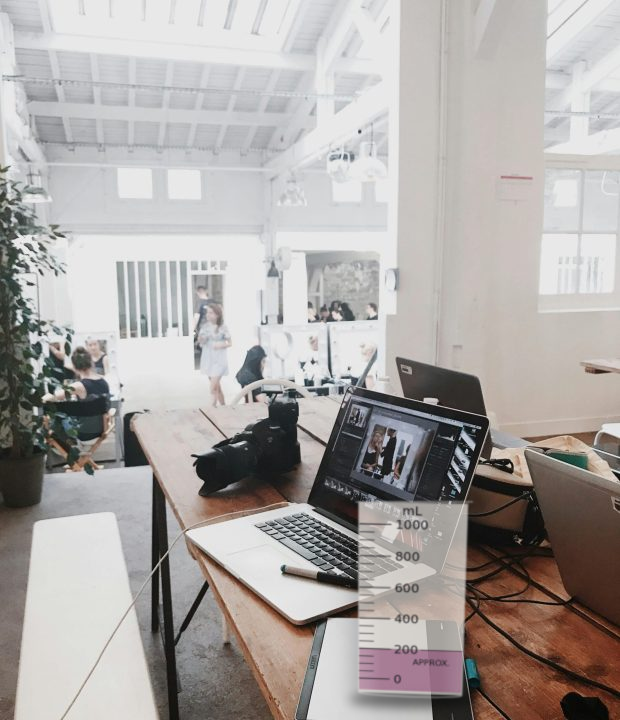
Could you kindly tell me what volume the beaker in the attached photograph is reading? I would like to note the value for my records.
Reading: 200 mL
